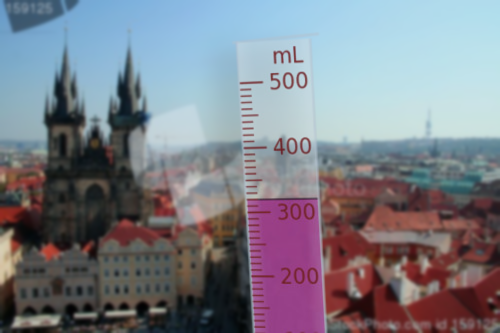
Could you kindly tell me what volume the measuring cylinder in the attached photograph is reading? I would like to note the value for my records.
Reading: 320 mL
